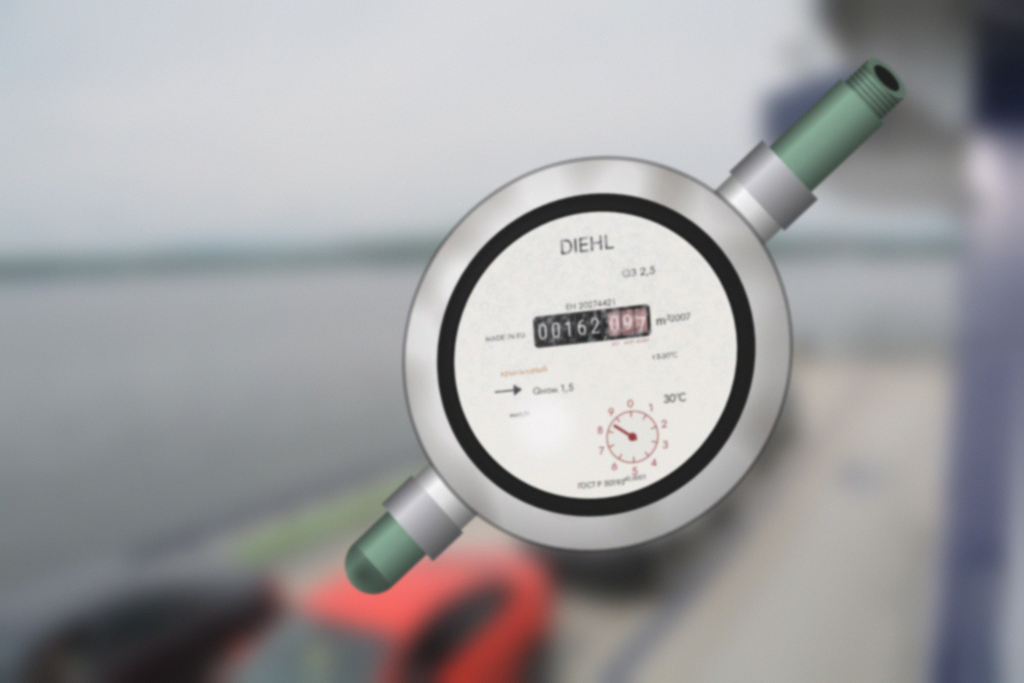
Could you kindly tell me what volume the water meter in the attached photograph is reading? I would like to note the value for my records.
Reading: 162.0968 m³
